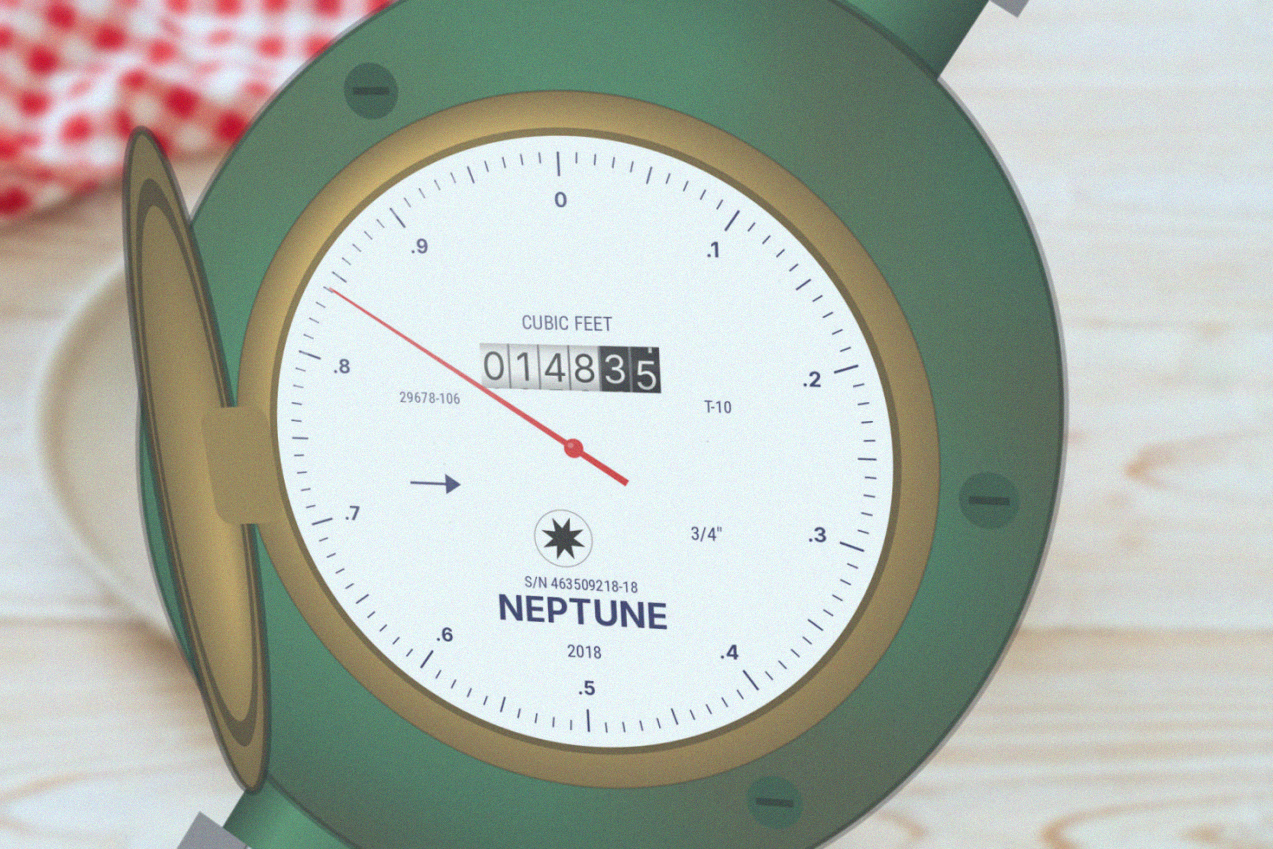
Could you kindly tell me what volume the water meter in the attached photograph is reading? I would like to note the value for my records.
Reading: 14834.84 ft³
